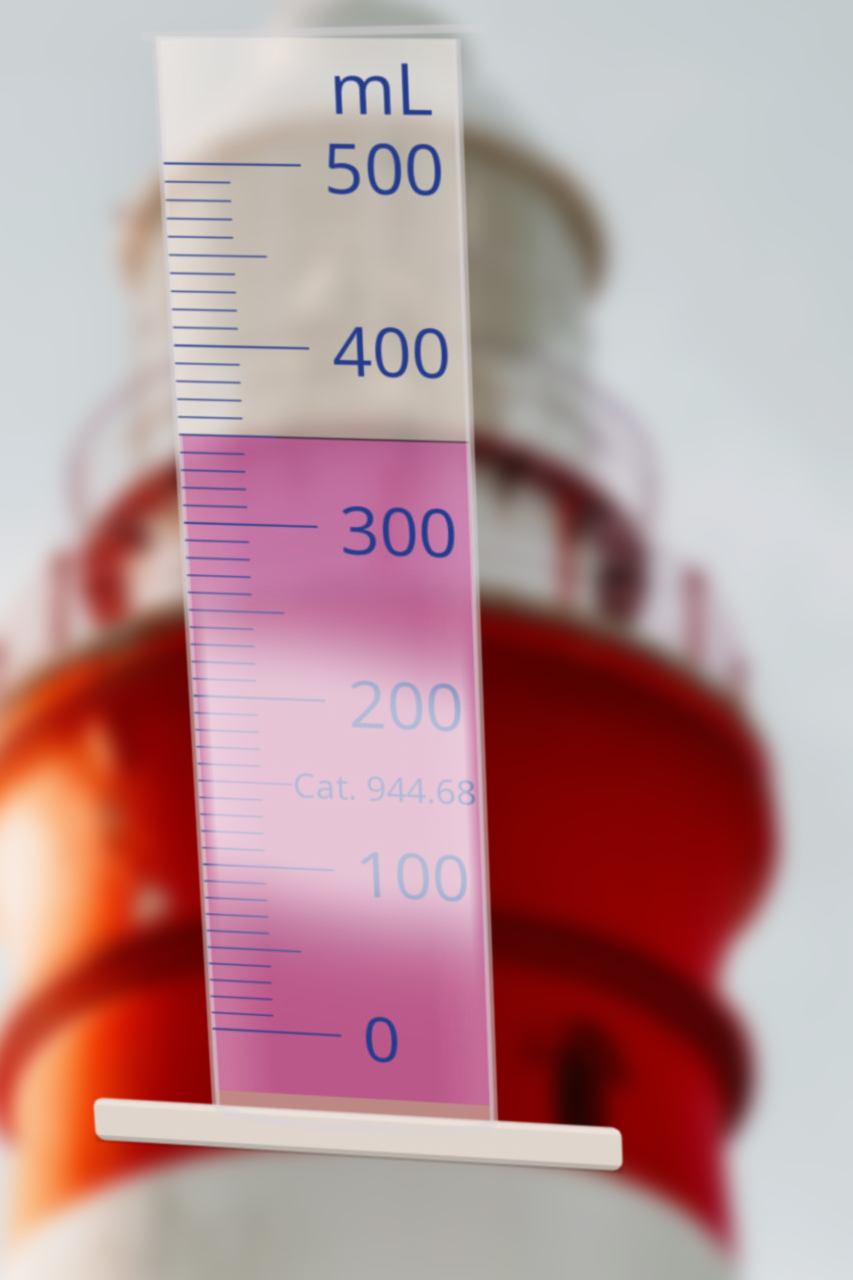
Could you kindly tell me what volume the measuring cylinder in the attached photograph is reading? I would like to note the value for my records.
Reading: 350 mL
